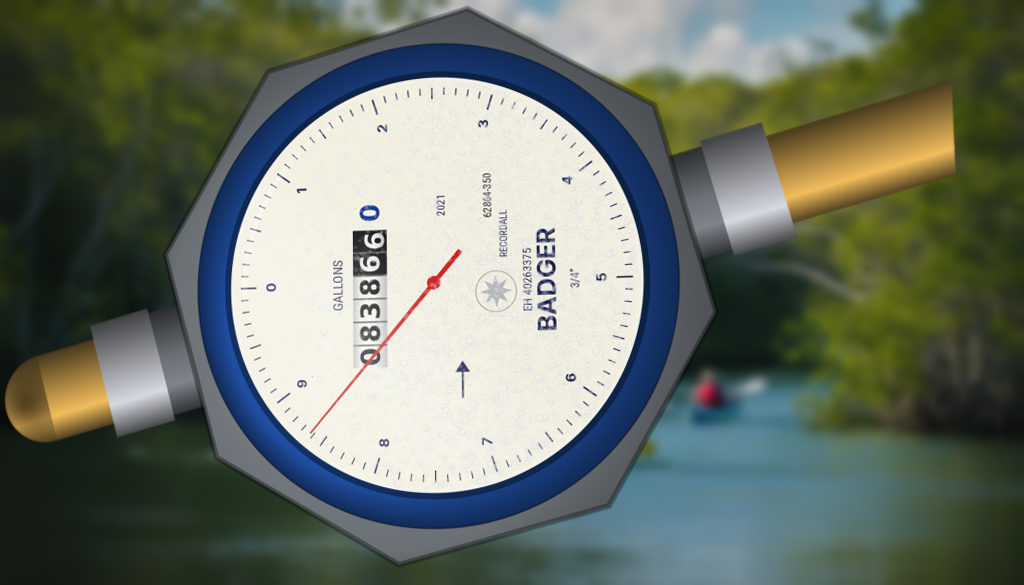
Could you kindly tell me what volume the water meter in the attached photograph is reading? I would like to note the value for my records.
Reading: 838658.6 gal
